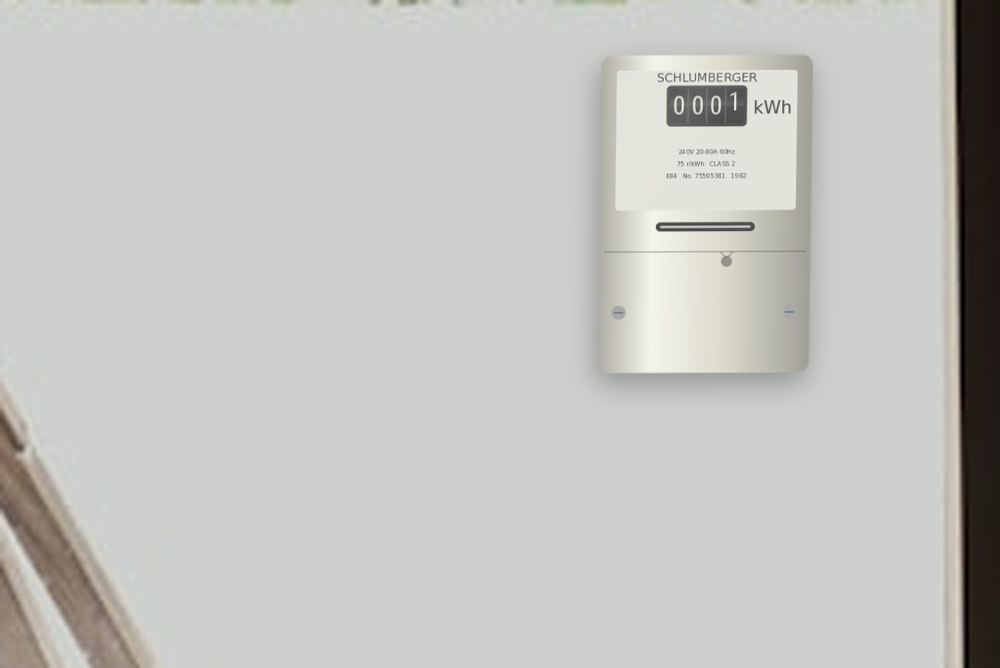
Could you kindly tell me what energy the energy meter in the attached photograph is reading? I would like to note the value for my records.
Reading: 1 kWh
